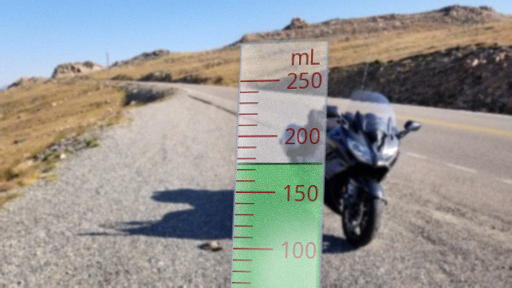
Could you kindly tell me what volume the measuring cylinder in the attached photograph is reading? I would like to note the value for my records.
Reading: 175 mL
